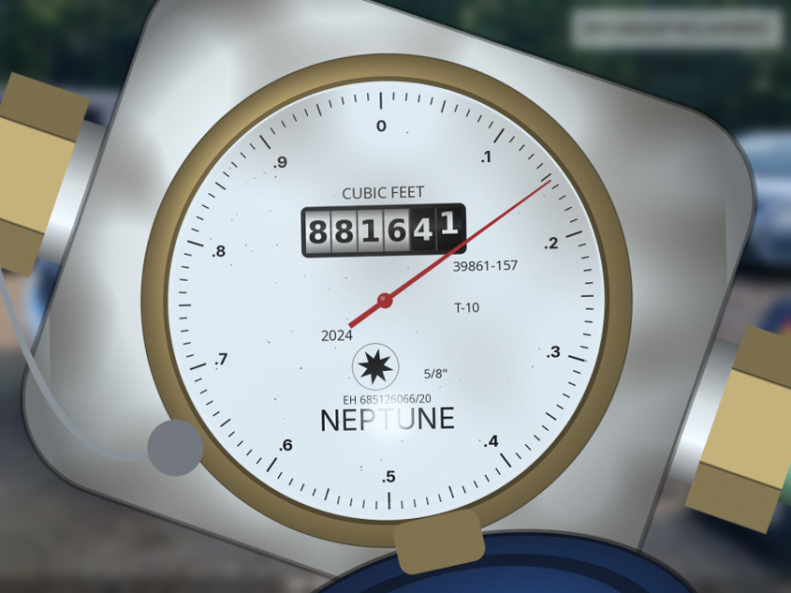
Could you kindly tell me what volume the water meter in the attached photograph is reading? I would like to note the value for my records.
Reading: 881641.15 ft³
